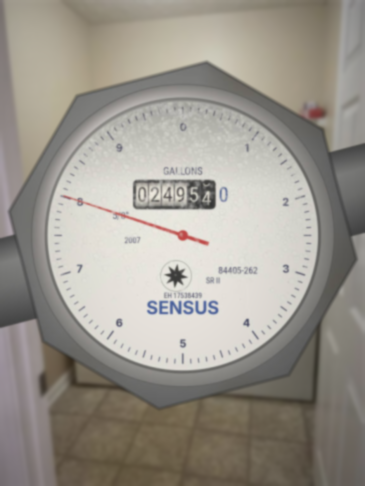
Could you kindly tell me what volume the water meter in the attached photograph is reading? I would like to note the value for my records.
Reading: 249538.0 gal
